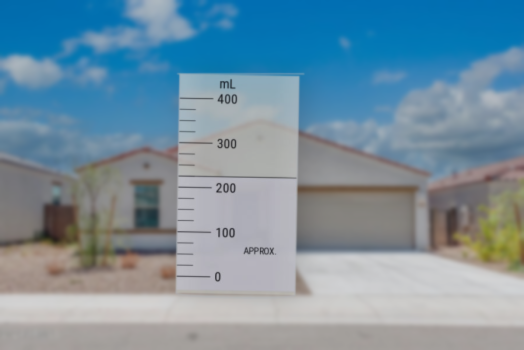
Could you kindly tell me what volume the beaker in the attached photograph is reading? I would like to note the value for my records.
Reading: 225 mL
